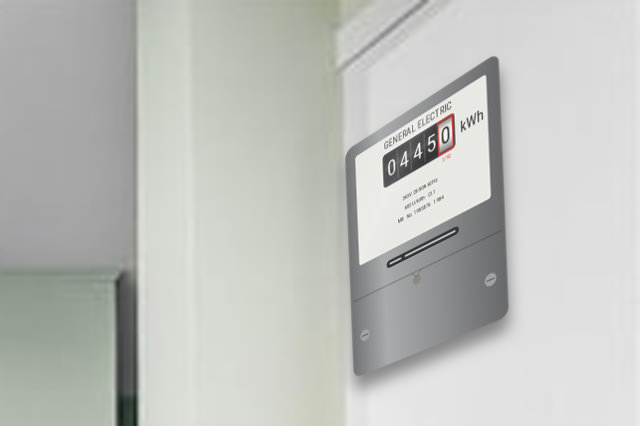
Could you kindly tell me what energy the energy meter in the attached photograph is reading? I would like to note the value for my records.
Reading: 445.0 kWh
